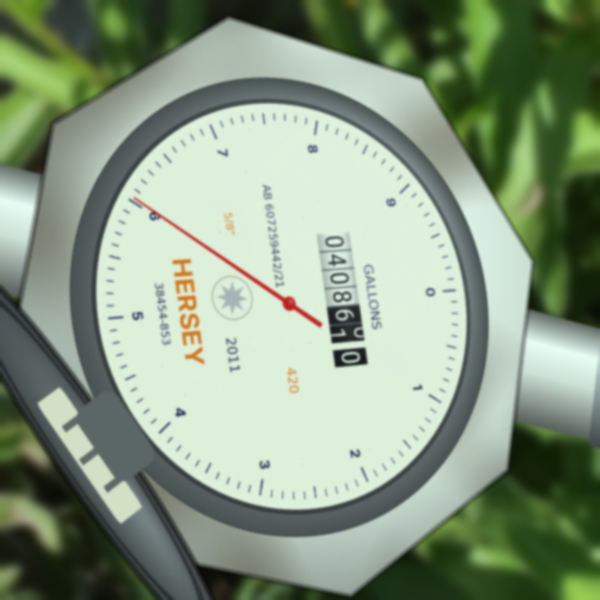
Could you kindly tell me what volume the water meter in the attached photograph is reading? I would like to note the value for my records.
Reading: 408606.0 gal
